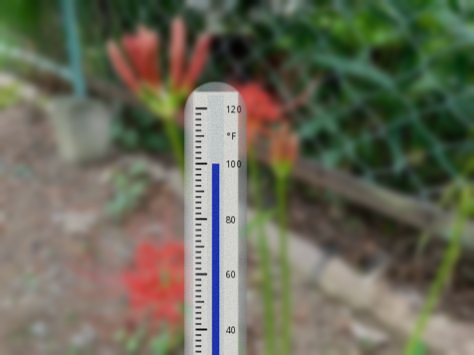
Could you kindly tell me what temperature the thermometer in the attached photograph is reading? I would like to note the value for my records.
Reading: 100 °F
